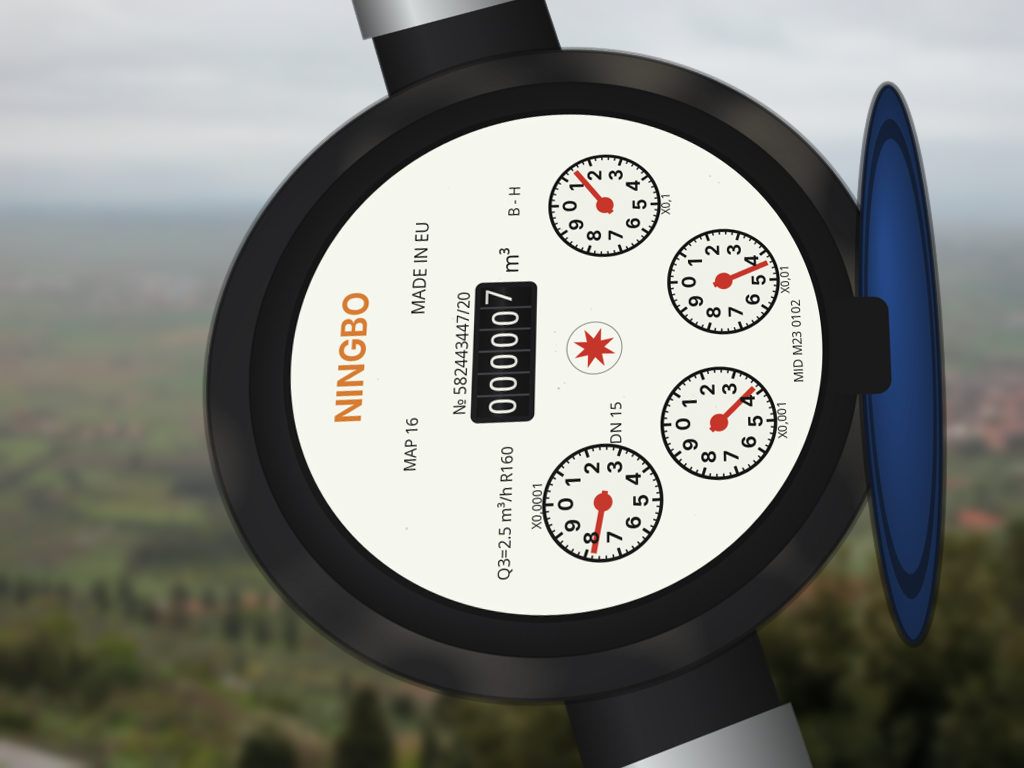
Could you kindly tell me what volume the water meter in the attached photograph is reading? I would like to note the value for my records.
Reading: 7.1437 m³
